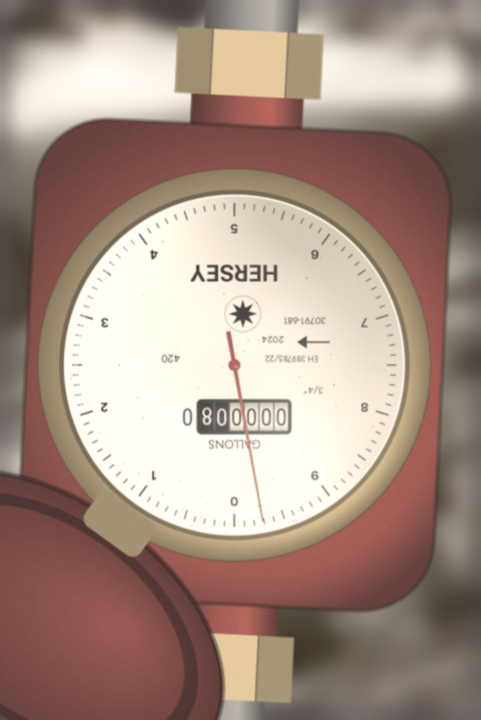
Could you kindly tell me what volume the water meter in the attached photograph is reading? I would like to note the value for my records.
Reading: 79.7 gal
